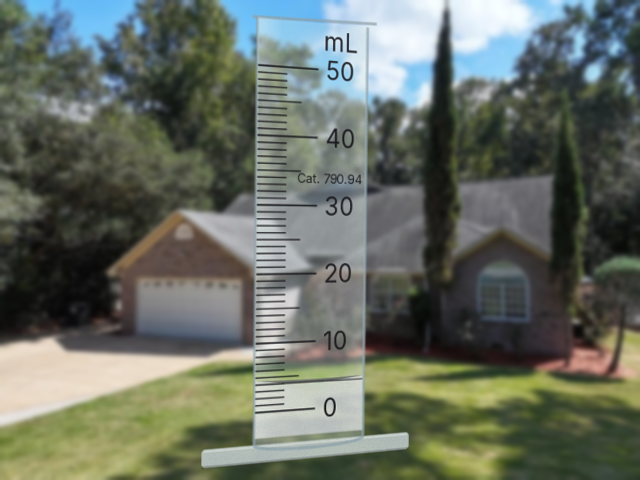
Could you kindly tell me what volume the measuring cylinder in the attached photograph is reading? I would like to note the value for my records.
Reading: 4 mL
